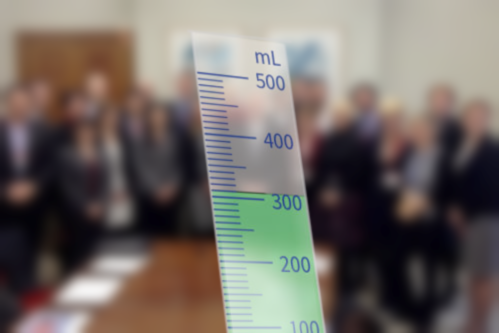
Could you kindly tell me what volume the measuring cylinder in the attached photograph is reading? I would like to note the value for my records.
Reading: 310 mL
